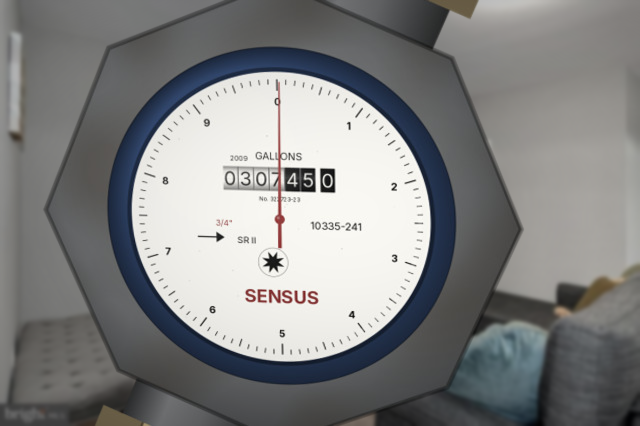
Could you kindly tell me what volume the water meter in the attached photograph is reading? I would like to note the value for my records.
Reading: 307450.0 gal
